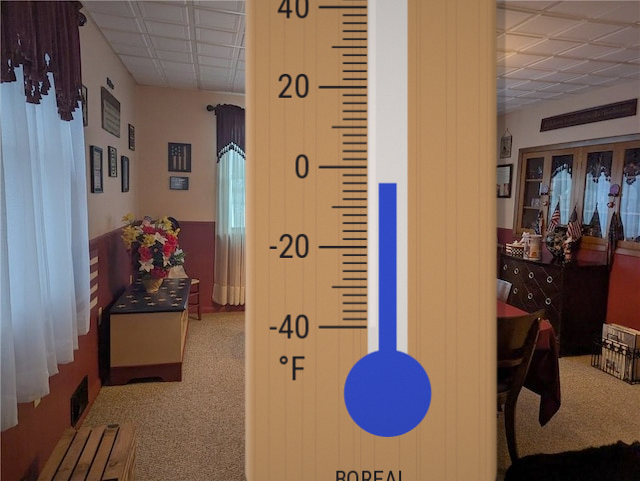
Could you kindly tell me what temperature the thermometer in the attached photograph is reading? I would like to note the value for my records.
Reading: -4 °F
